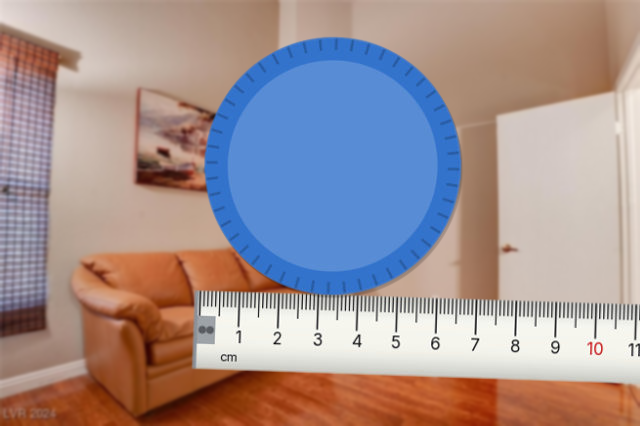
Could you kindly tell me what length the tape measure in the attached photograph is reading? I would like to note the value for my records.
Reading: 6.5 cm
